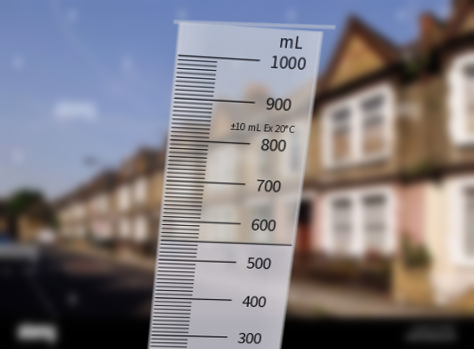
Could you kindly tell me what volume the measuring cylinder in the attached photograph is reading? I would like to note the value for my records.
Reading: 550 mL
